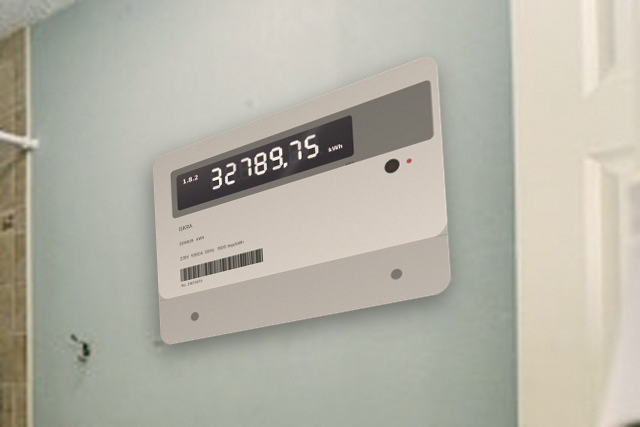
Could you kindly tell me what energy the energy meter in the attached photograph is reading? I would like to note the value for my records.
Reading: 32789.75 kWh
